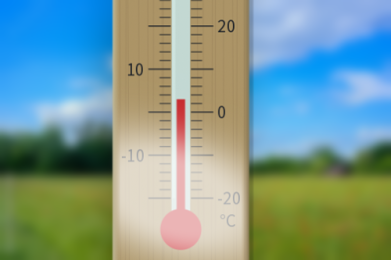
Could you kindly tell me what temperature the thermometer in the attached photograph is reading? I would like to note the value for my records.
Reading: 3 °C
